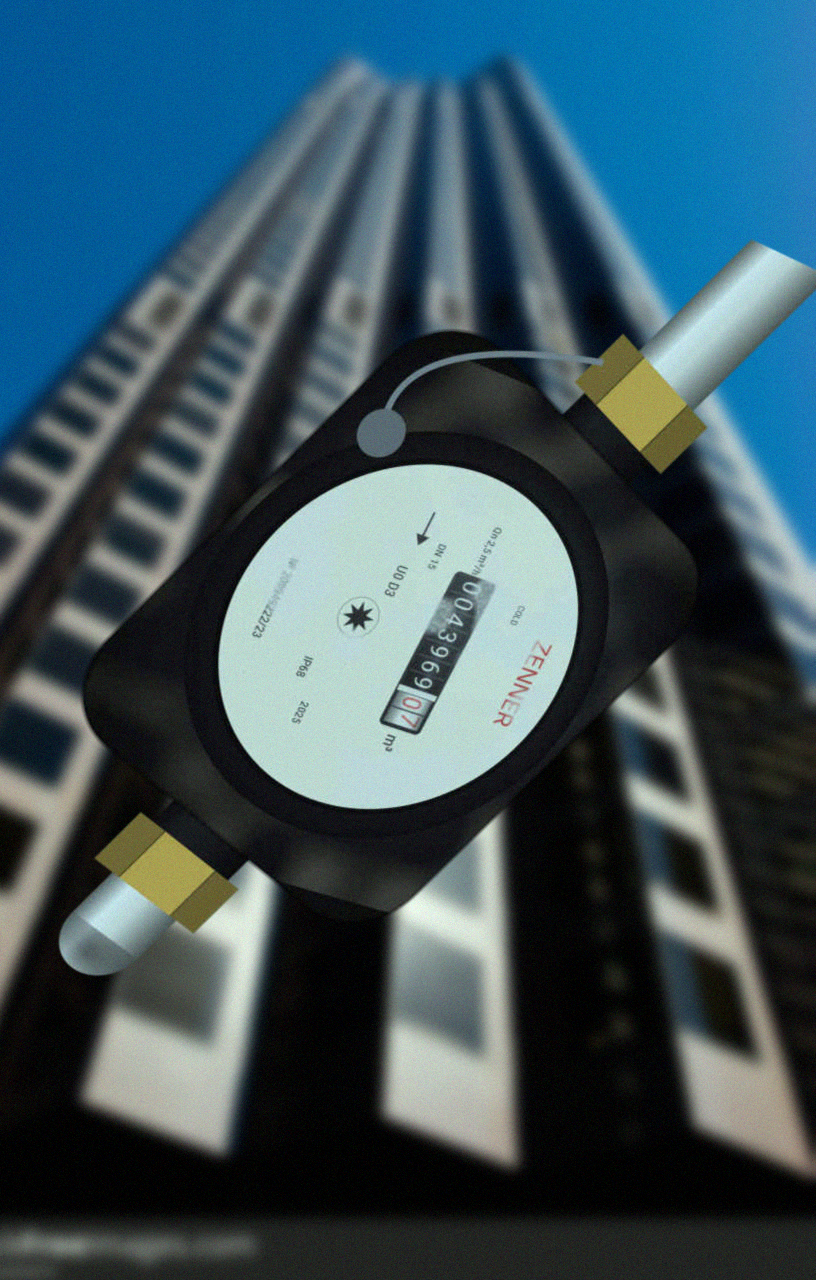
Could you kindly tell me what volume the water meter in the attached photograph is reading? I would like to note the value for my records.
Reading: 43969.07 m³
